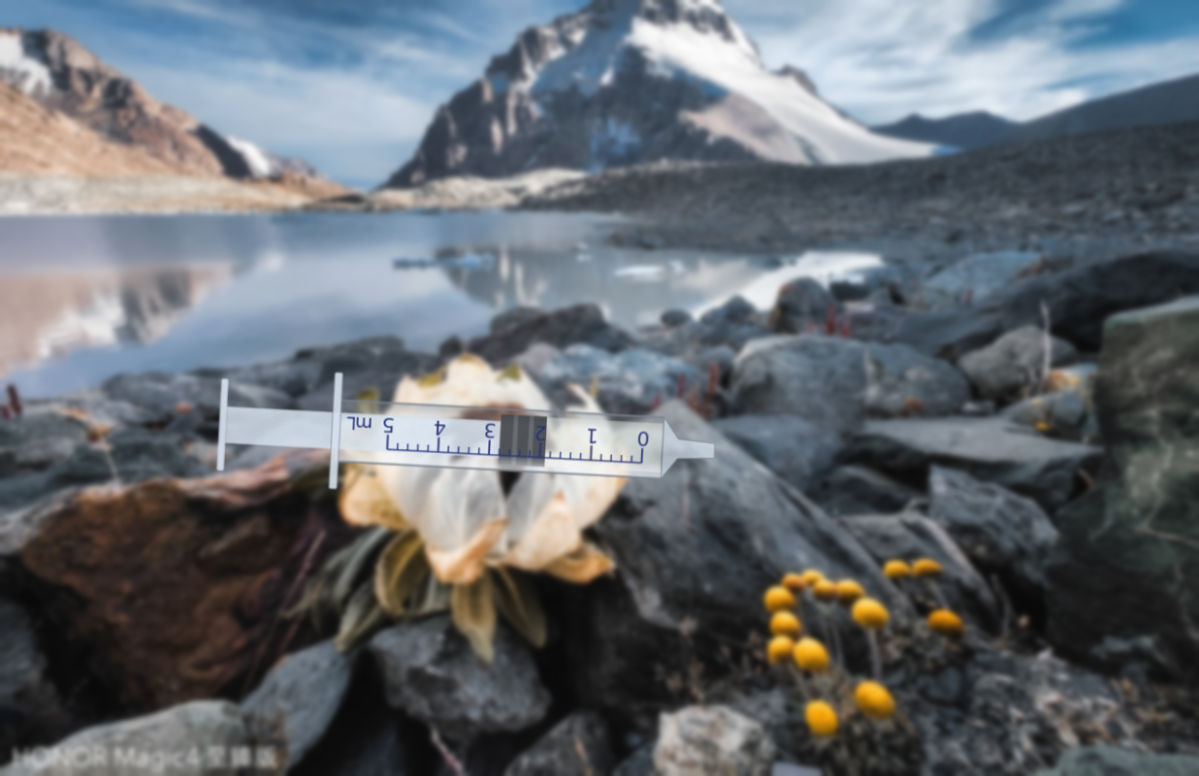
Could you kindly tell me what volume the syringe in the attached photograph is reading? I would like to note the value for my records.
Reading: 1.9 mL
